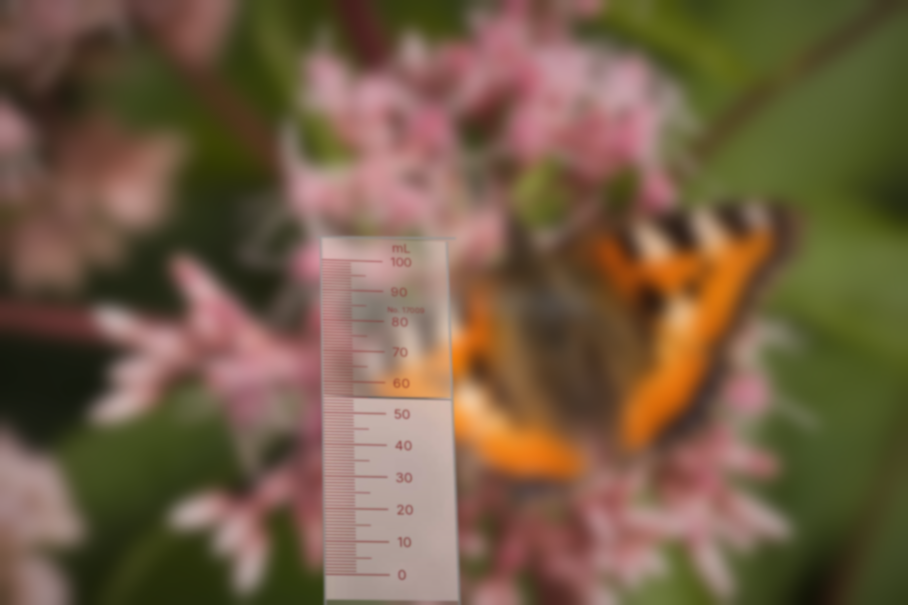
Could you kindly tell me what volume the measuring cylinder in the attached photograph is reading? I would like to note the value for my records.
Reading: 55 mL
